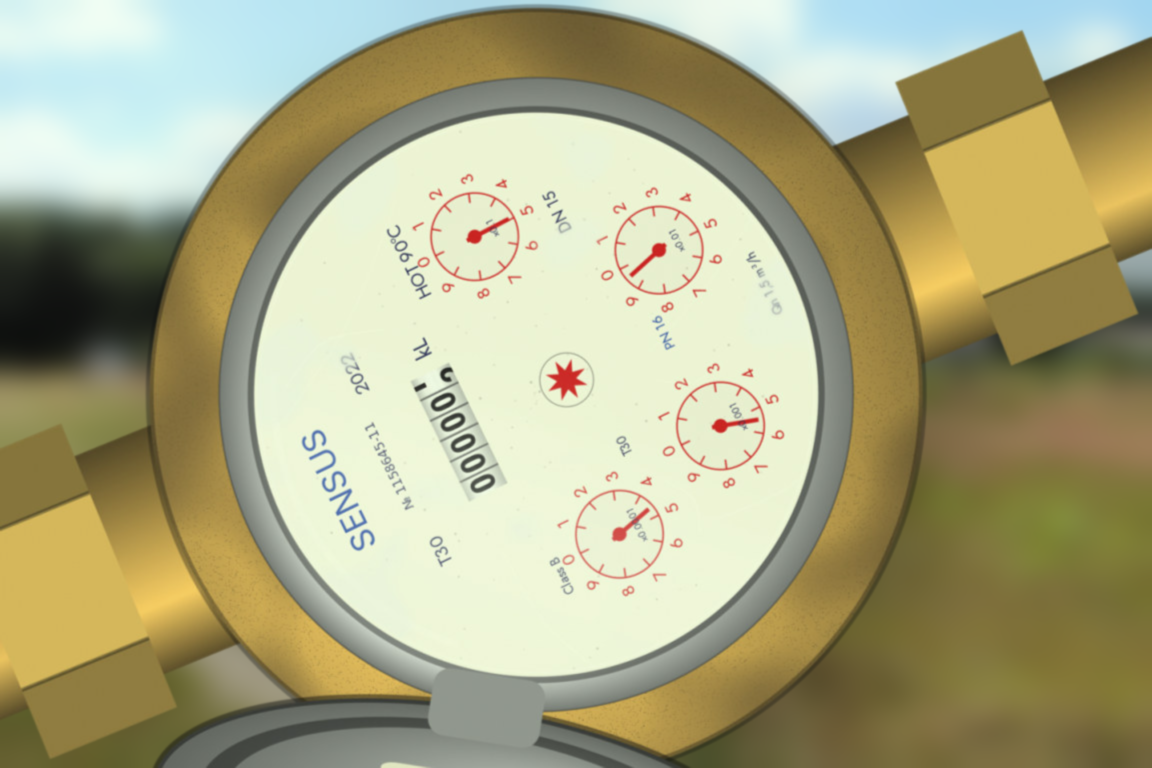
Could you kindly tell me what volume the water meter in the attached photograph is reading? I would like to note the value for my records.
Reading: 1.4954 kL
